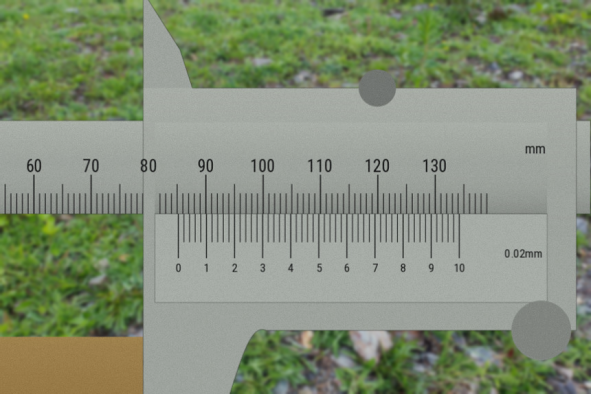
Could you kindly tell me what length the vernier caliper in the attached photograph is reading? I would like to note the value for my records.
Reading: 85.2 mm
